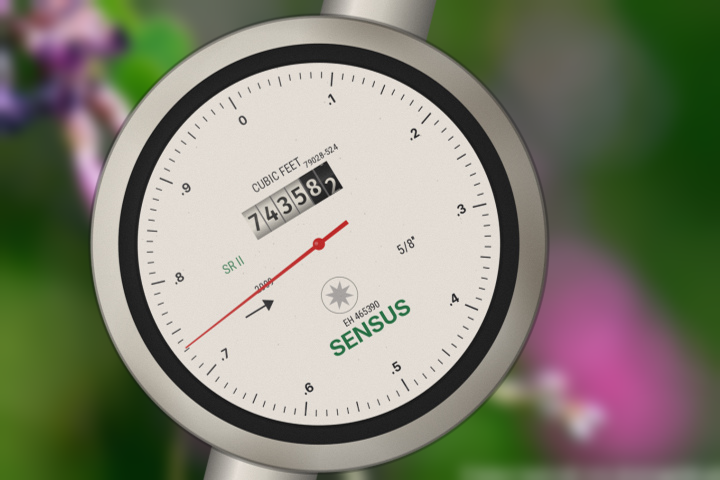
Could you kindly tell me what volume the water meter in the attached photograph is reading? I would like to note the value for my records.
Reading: 743581.73 ft³
